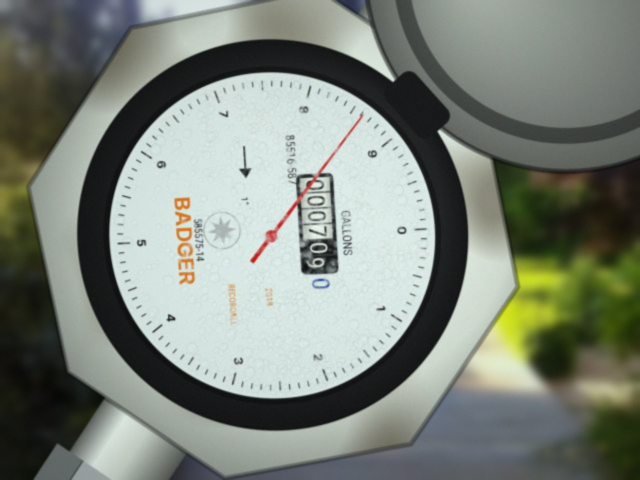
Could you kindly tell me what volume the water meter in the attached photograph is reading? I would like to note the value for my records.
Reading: 7088.6 gal
